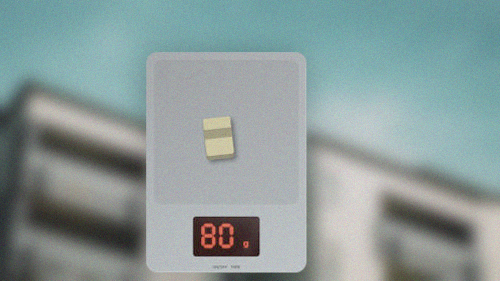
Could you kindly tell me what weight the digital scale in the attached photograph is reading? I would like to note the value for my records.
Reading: 80 g
